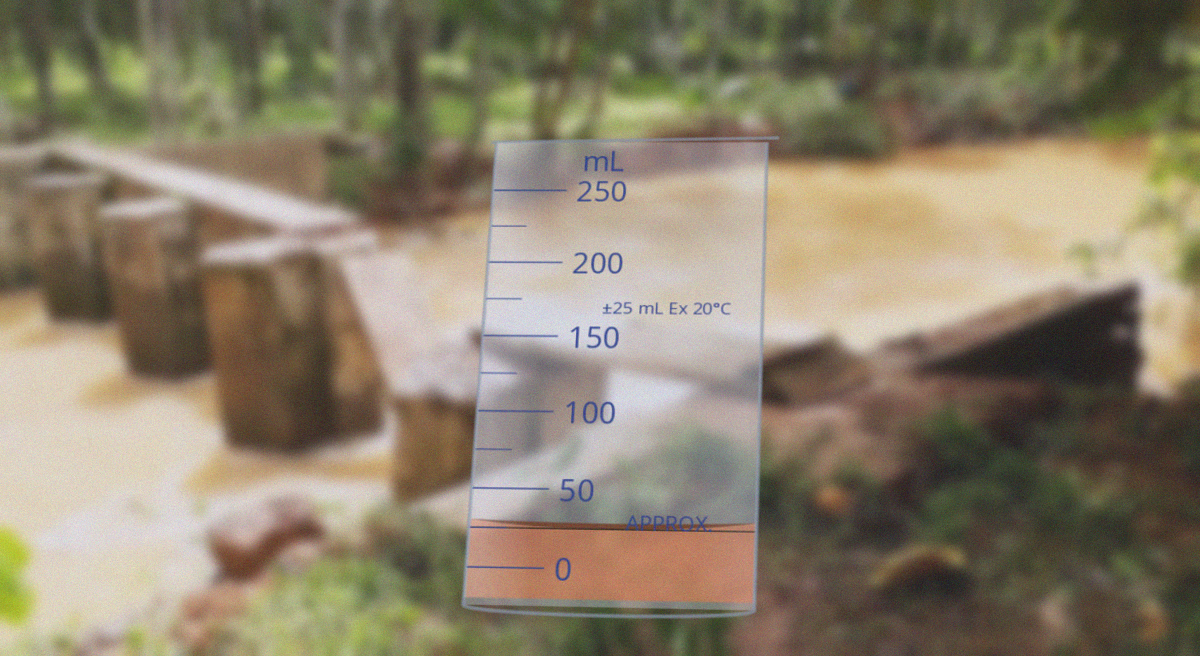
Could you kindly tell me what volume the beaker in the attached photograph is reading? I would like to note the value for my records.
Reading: 25 mL
